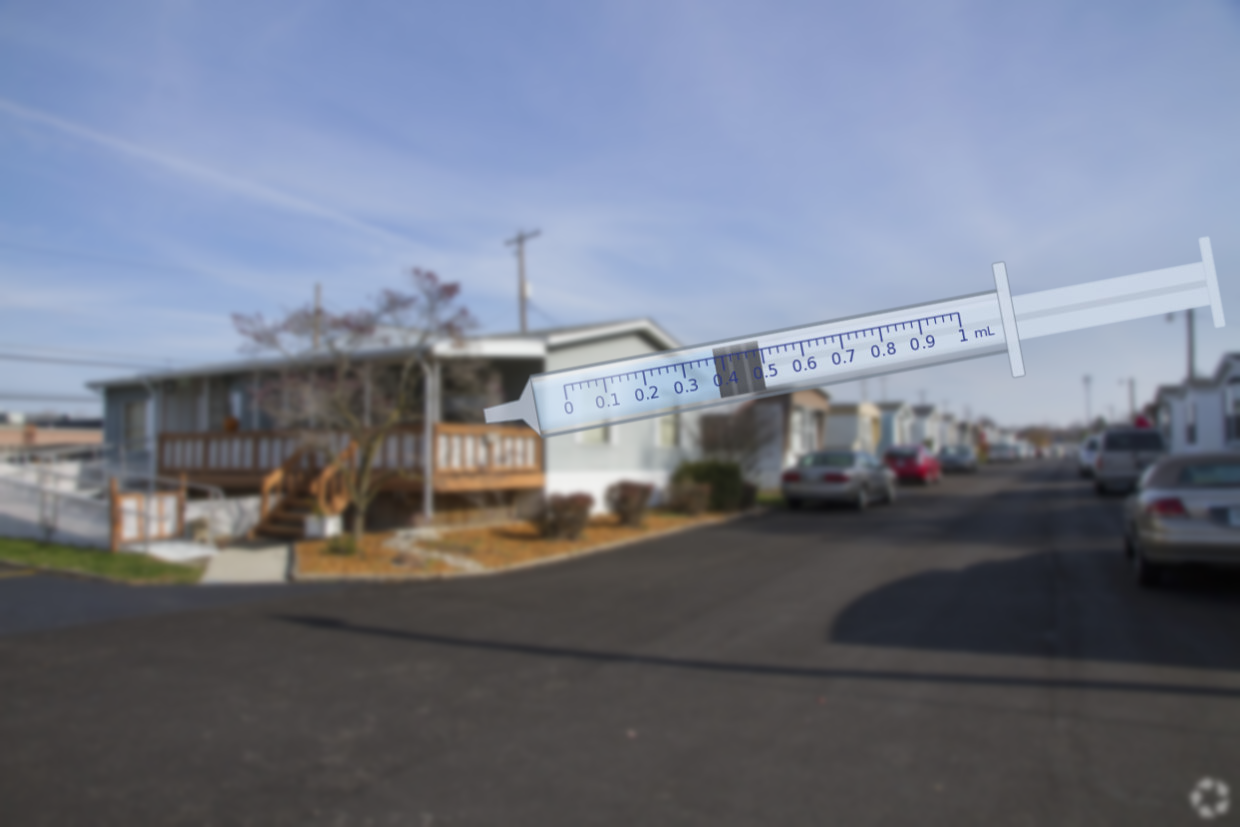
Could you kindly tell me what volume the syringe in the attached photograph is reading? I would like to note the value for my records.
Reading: 0.38 mL
